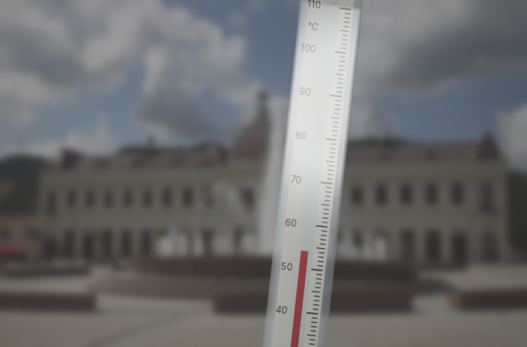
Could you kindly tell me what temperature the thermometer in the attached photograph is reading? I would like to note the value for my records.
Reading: 54 °C
